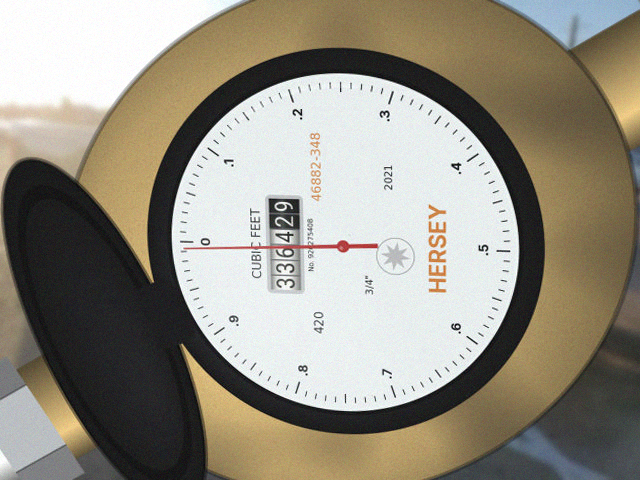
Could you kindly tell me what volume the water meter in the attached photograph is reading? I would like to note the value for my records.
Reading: 336428.99 ft³
